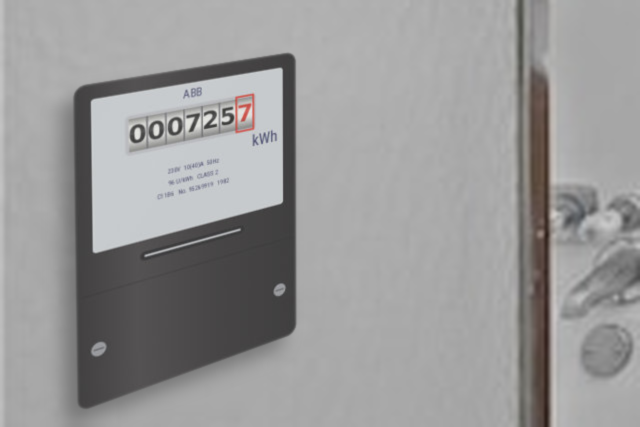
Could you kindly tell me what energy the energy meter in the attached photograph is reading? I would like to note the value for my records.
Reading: 725.7 kWh
